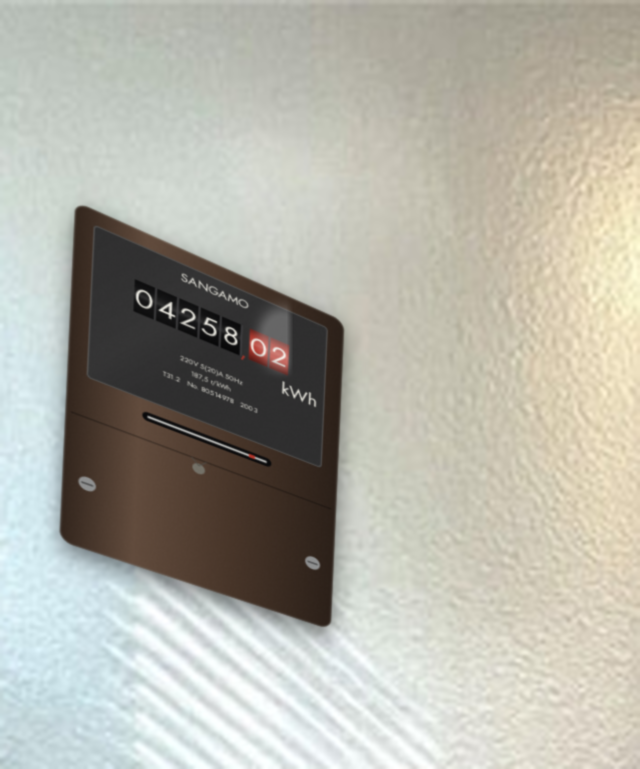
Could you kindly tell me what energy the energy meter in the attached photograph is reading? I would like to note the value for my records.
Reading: 4258.02 kWh
